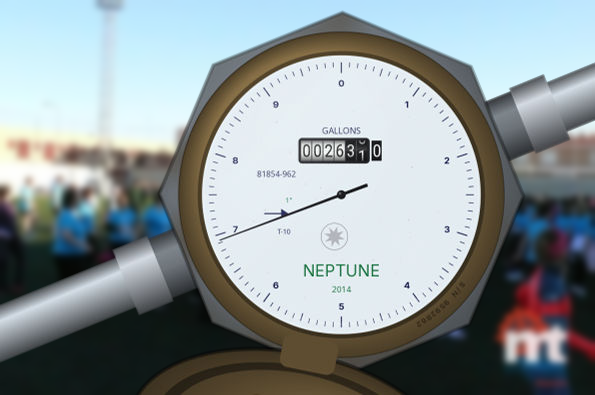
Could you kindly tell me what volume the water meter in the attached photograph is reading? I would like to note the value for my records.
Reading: 26306.9 gal
